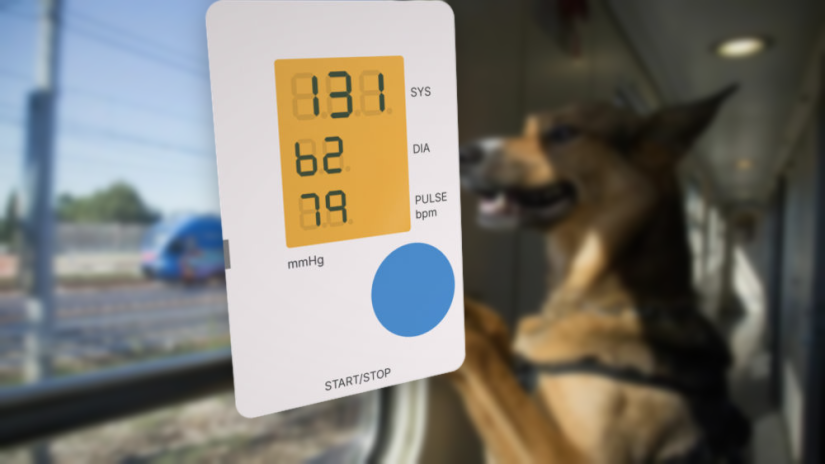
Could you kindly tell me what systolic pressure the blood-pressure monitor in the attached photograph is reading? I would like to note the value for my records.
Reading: 131 mmHg
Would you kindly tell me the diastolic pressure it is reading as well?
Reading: 62 mmHg
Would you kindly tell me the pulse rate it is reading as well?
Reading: 79 bpm
